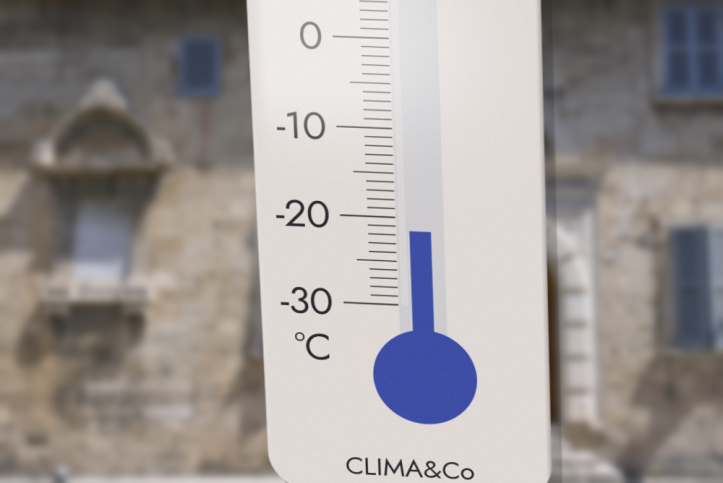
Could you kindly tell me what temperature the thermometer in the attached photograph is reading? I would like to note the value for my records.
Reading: -21.5 °C
